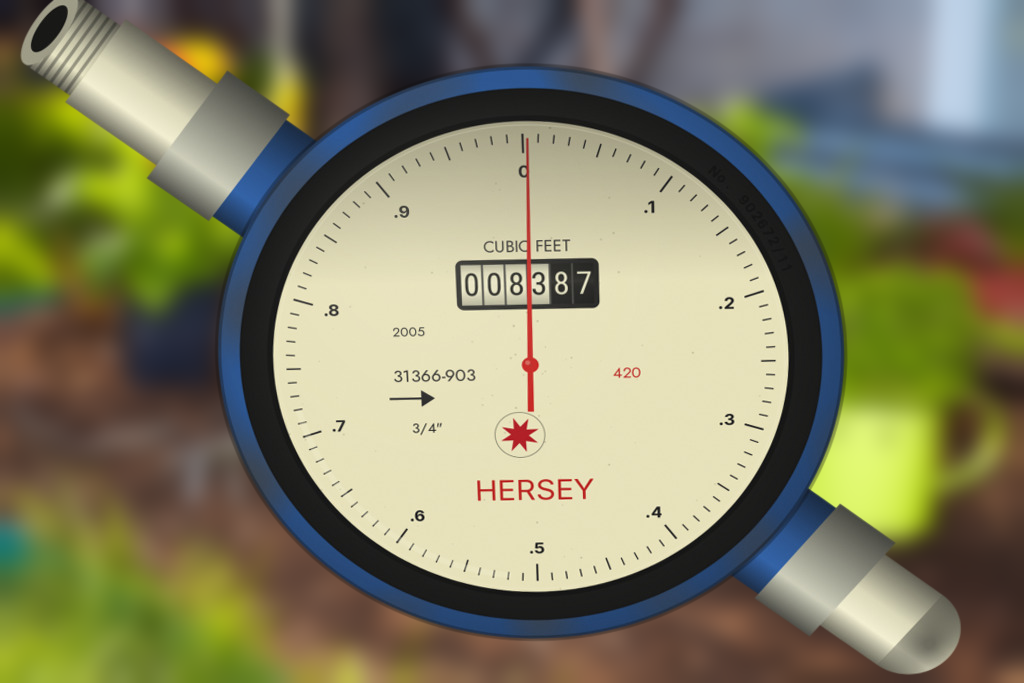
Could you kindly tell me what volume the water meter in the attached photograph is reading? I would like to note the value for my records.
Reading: 8387.00 ft³
